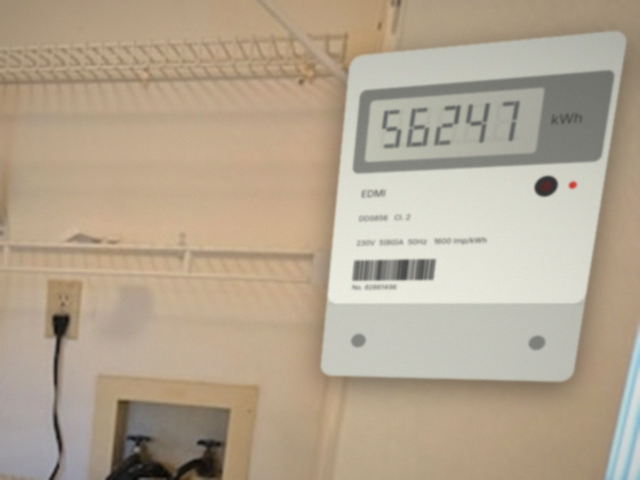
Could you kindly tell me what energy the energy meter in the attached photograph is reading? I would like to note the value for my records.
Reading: 56247 kWh
